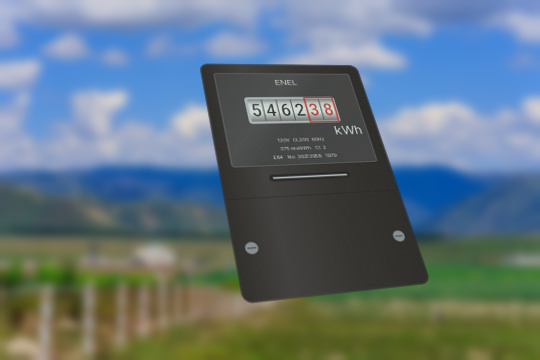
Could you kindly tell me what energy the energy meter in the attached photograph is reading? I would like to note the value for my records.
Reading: 5462.38 kWh
